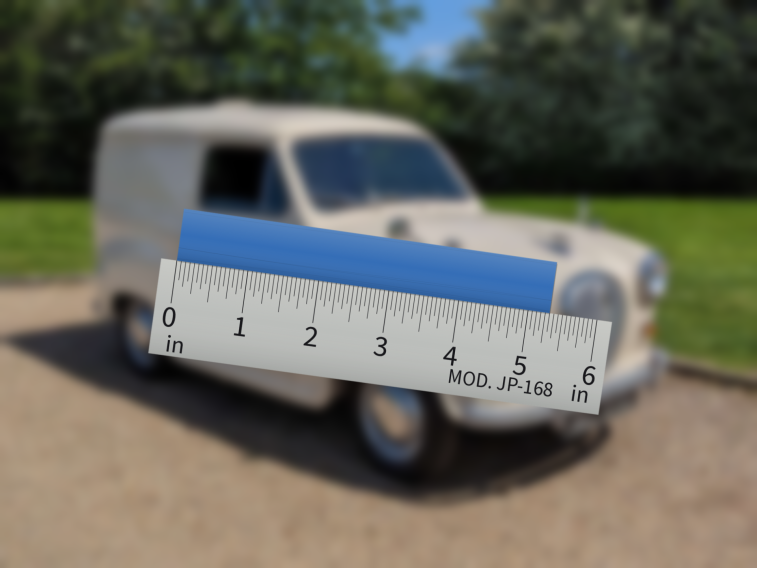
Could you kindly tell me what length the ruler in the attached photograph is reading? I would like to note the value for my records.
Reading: 5.3125 in
